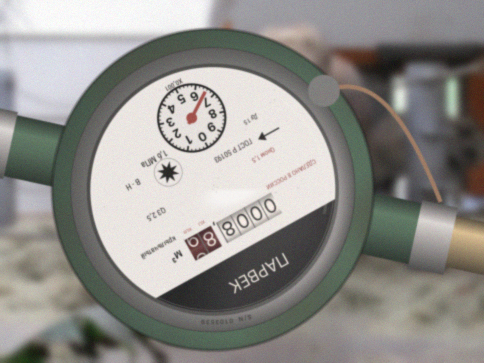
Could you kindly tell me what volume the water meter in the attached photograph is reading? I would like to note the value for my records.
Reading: 8.886 m³
